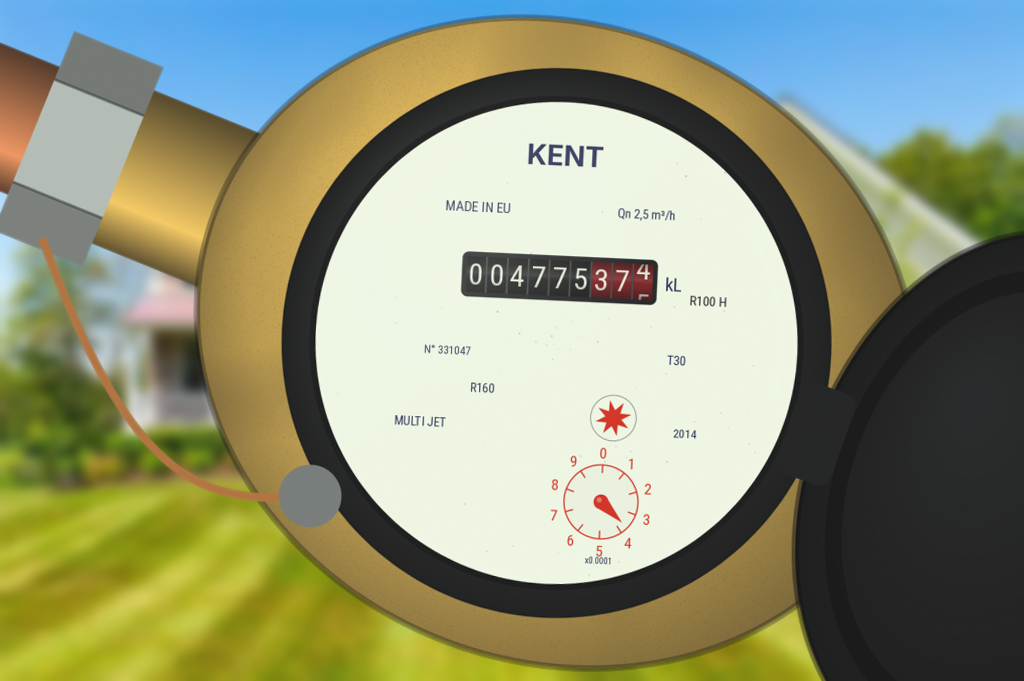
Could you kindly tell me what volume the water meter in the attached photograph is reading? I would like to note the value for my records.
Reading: 4775.3743 kL
